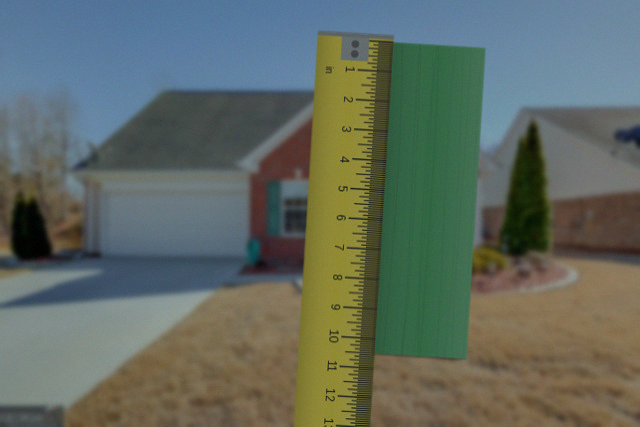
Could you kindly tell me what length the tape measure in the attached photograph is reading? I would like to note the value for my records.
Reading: 10.5 in
